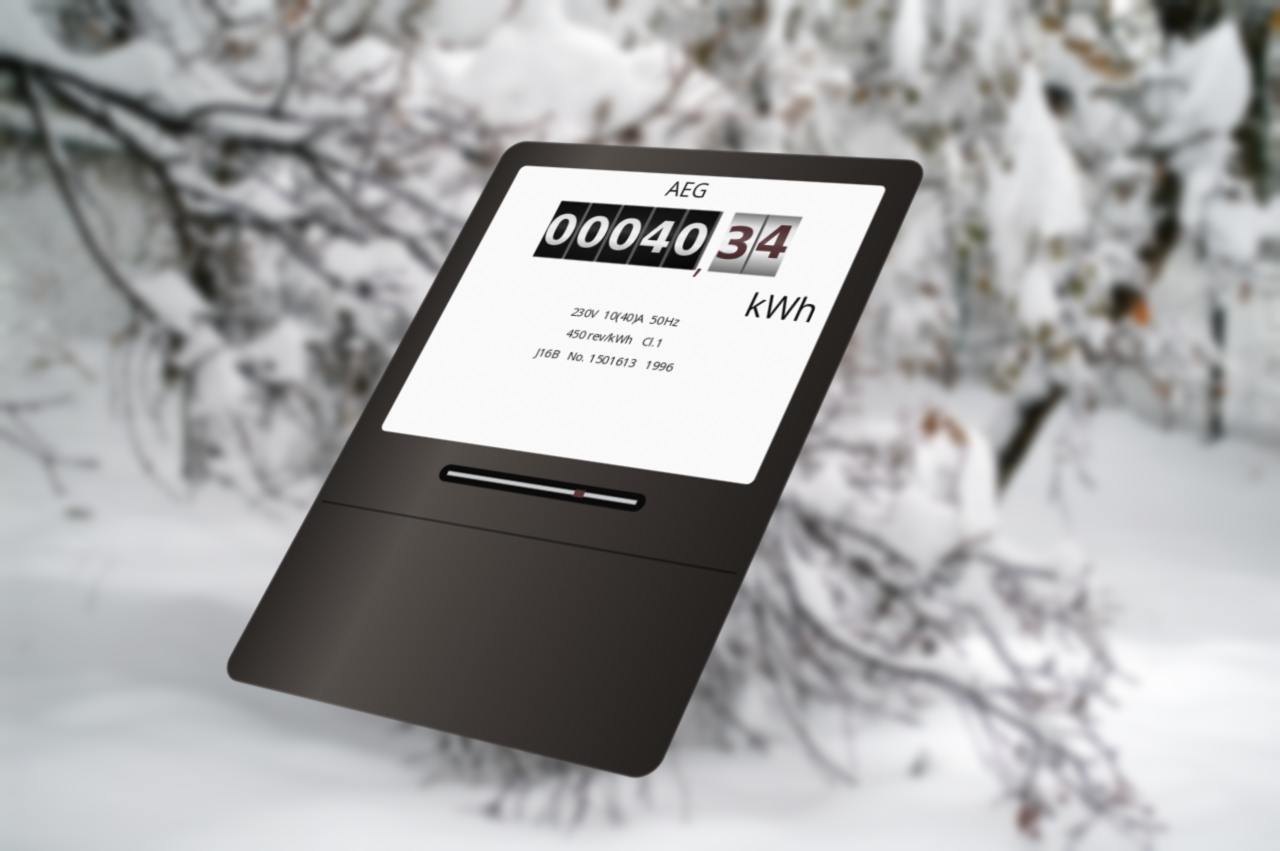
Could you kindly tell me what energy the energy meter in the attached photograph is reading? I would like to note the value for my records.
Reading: 40.34 kWh
